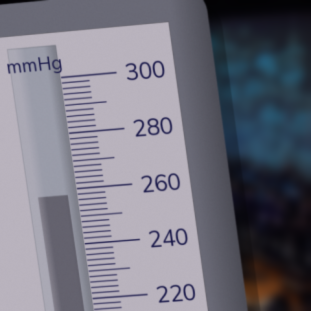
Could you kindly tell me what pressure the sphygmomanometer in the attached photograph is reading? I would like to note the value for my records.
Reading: 258 mmHg
